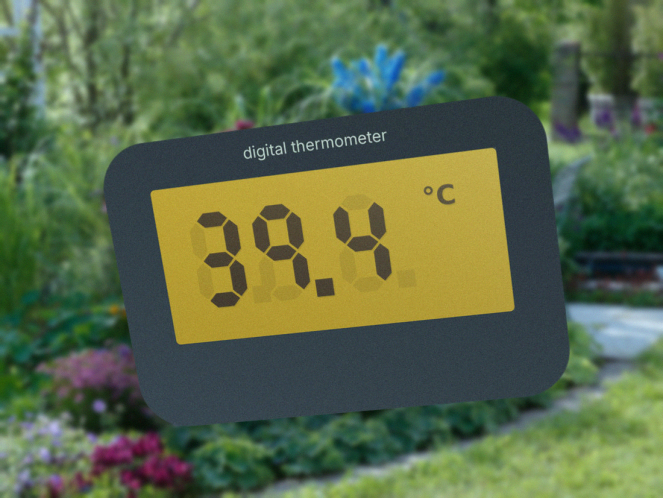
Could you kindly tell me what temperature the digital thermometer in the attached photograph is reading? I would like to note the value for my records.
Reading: 39.4 °C
